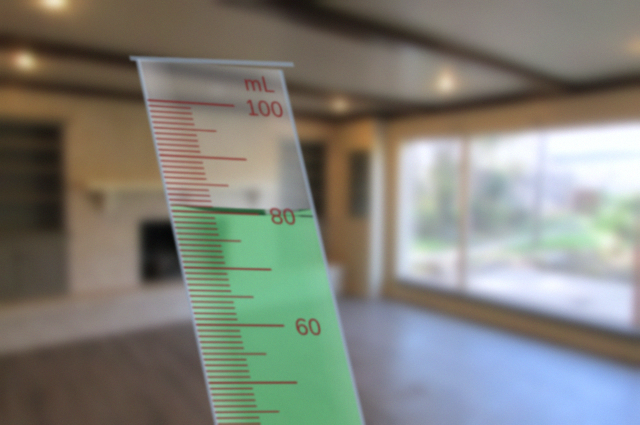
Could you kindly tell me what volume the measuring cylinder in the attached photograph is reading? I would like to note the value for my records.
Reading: 80 mL
